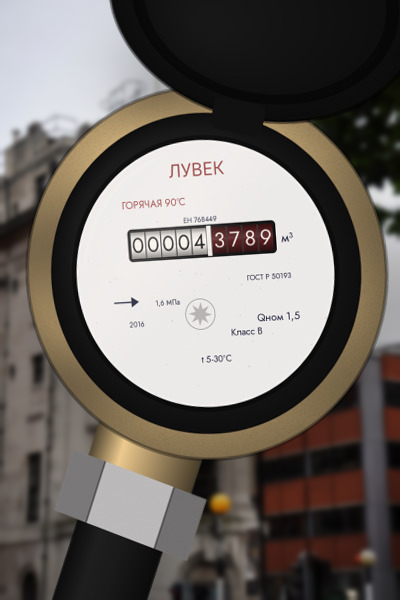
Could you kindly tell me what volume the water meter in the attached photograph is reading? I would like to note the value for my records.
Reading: 4.3789 m³
